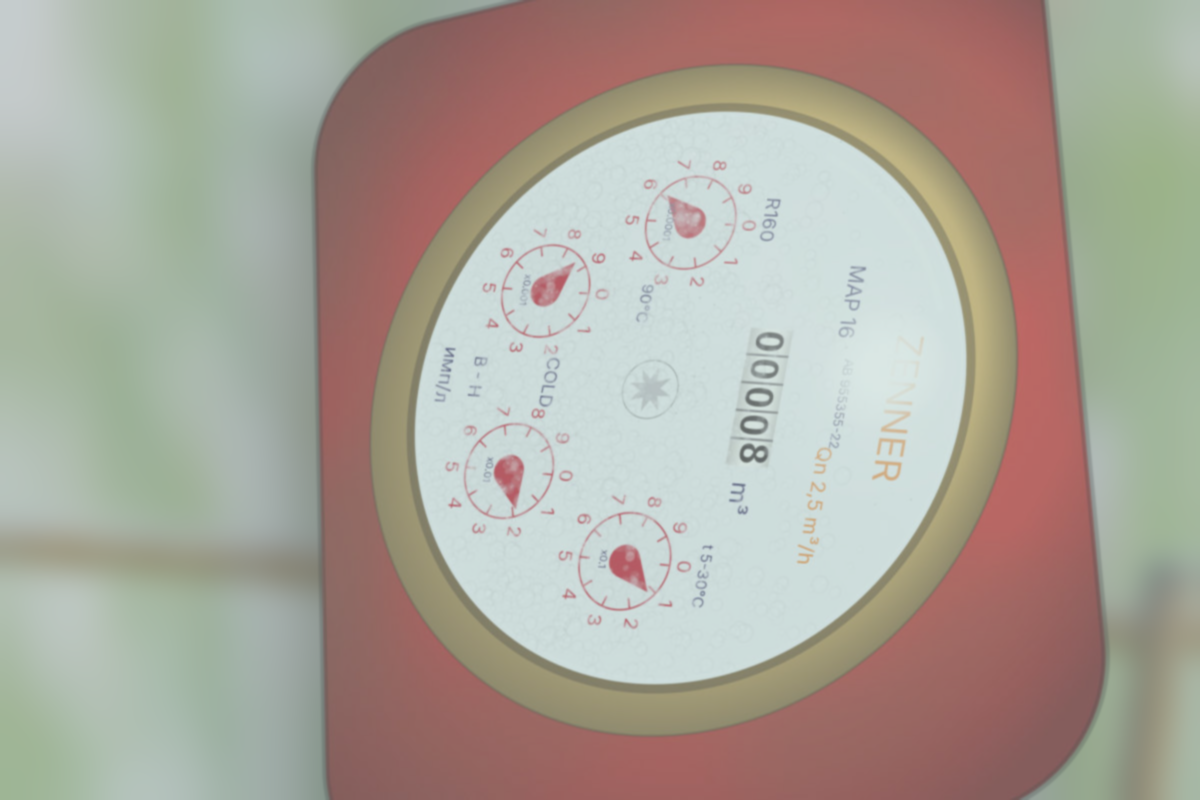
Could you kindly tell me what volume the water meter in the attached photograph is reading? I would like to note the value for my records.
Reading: 8.1186 m³
